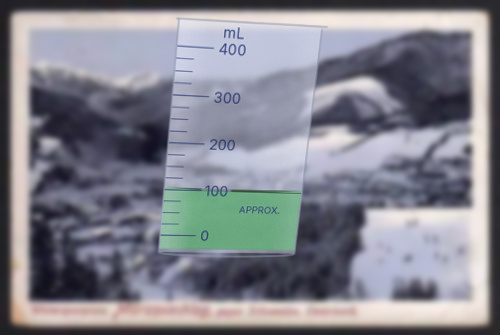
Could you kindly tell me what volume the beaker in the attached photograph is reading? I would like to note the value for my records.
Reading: 100 mL
